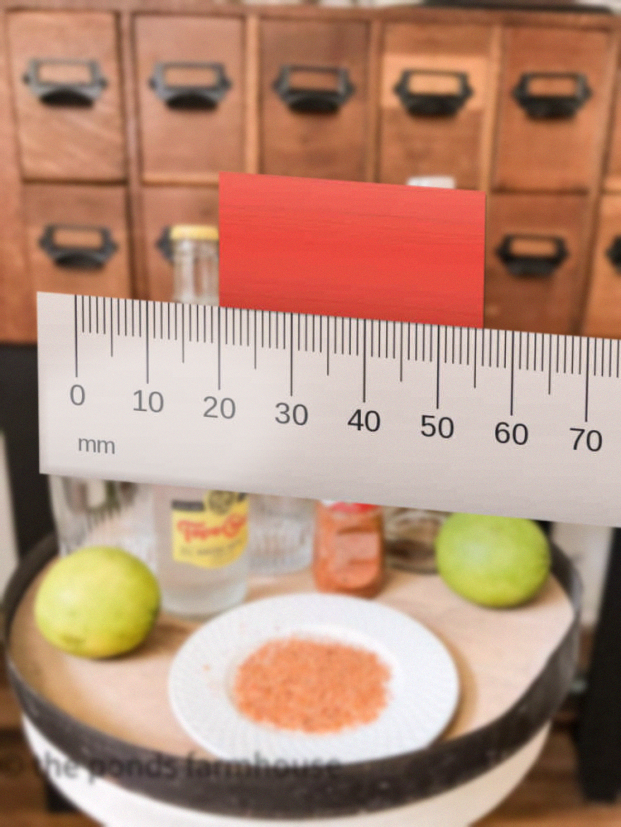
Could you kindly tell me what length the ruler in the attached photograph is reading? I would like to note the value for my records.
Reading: 36 mm
